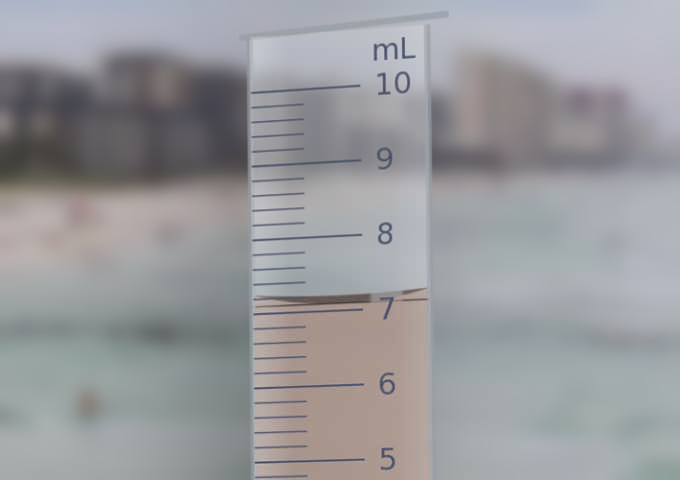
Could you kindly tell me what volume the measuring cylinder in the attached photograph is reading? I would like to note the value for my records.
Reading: 7.1 mL
